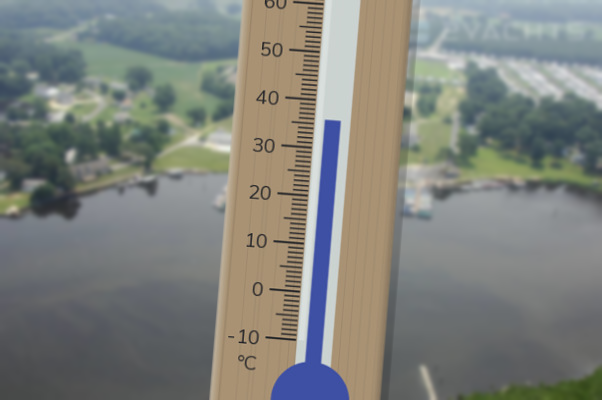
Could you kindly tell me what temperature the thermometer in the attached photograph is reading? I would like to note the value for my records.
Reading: 36 °C
